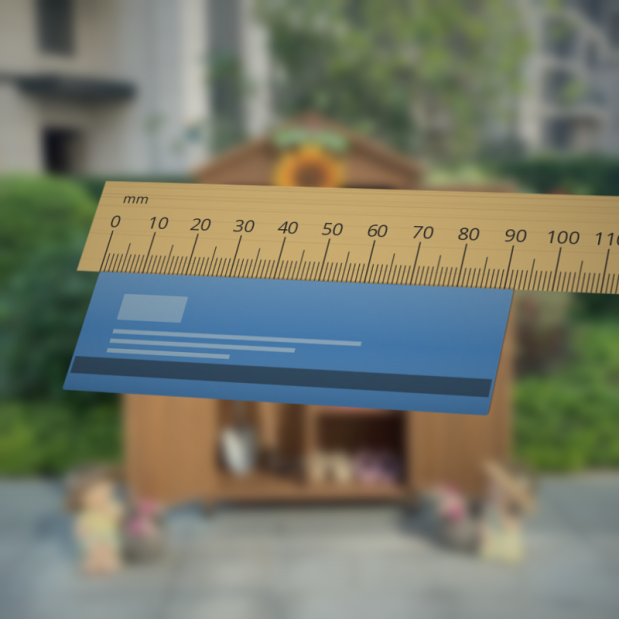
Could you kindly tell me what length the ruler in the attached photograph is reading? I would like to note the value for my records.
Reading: 92 mm
